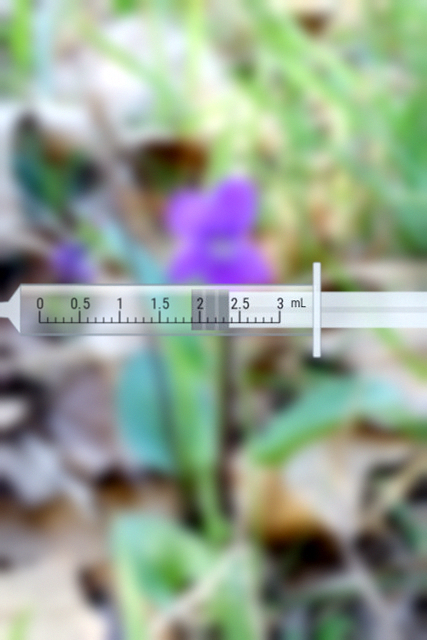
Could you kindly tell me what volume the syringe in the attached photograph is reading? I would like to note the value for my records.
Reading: 1.9 mL
